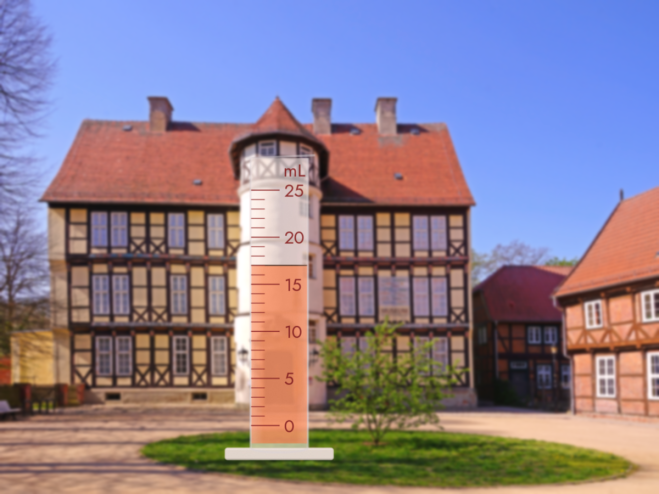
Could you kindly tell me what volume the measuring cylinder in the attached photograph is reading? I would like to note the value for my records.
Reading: 17 mL
